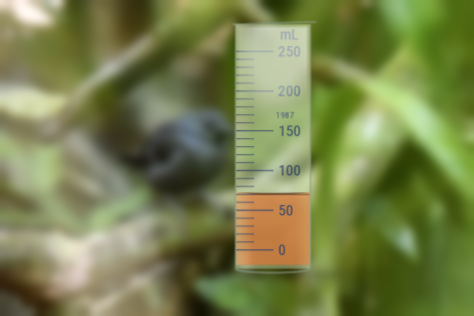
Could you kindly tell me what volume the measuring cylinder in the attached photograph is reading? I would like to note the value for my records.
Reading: 70 mL
